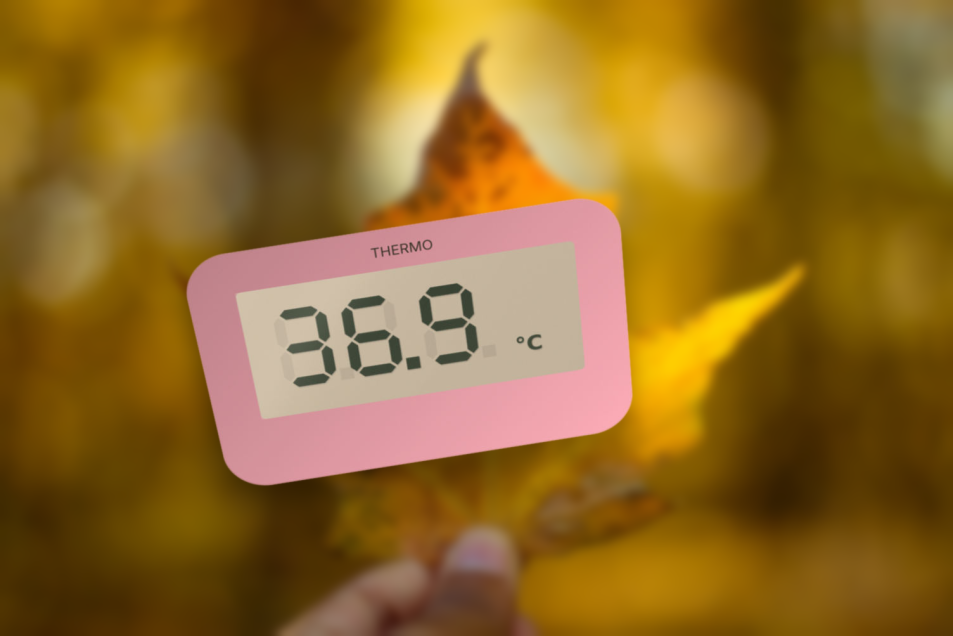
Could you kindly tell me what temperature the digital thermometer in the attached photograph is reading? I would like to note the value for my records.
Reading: 36.9 °C
